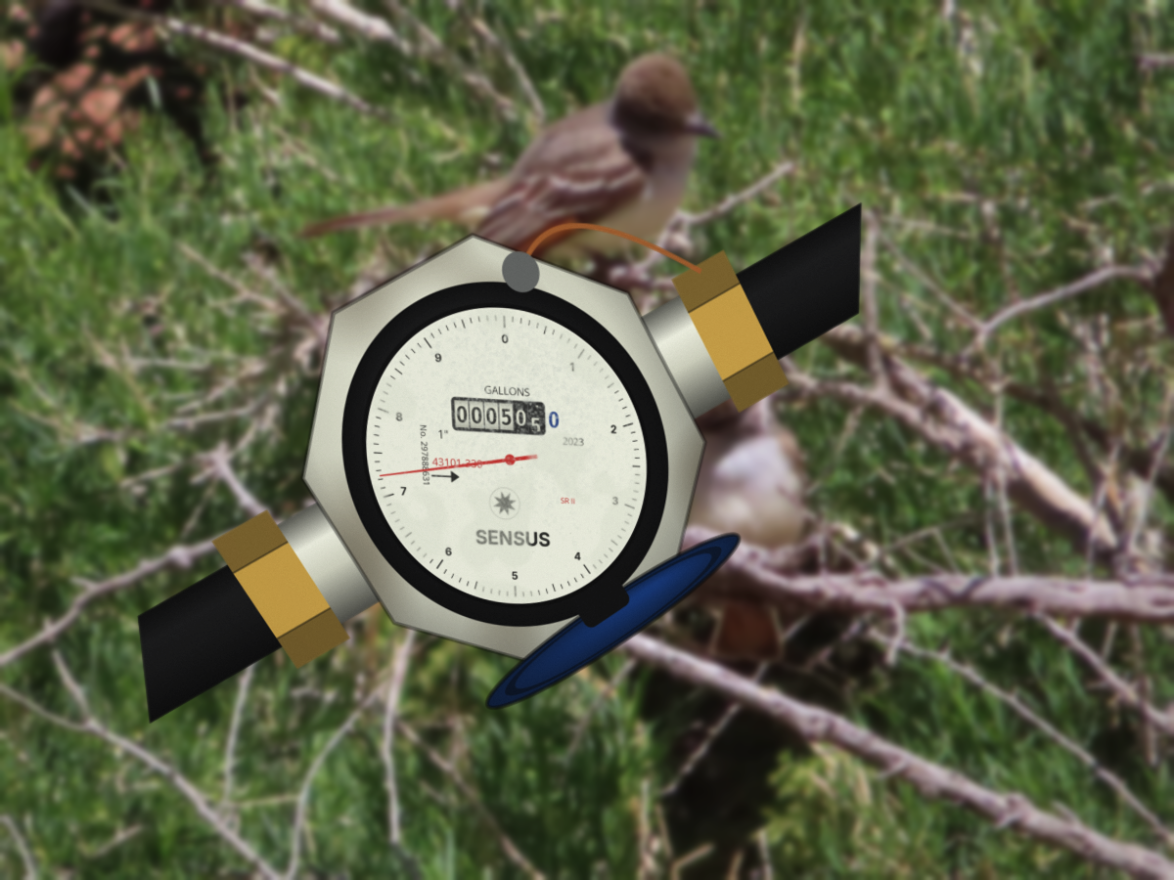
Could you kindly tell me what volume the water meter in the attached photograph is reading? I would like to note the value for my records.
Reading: 5047.2 gal
